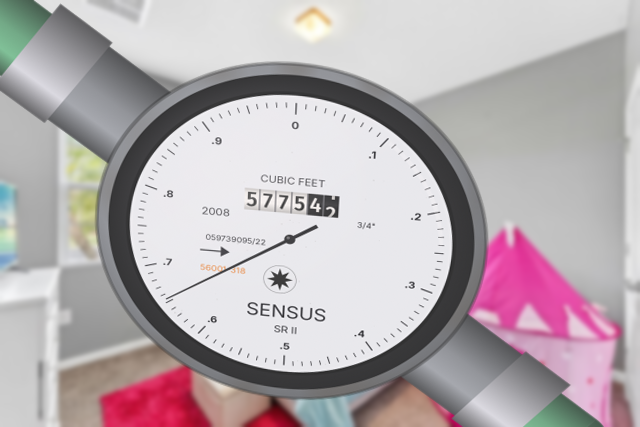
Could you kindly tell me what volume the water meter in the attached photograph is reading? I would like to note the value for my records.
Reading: 577541.65 ft³
